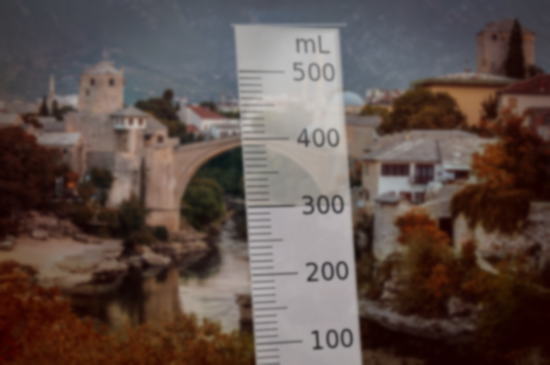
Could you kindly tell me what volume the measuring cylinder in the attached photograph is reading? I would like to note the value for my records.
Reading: 300 mL
